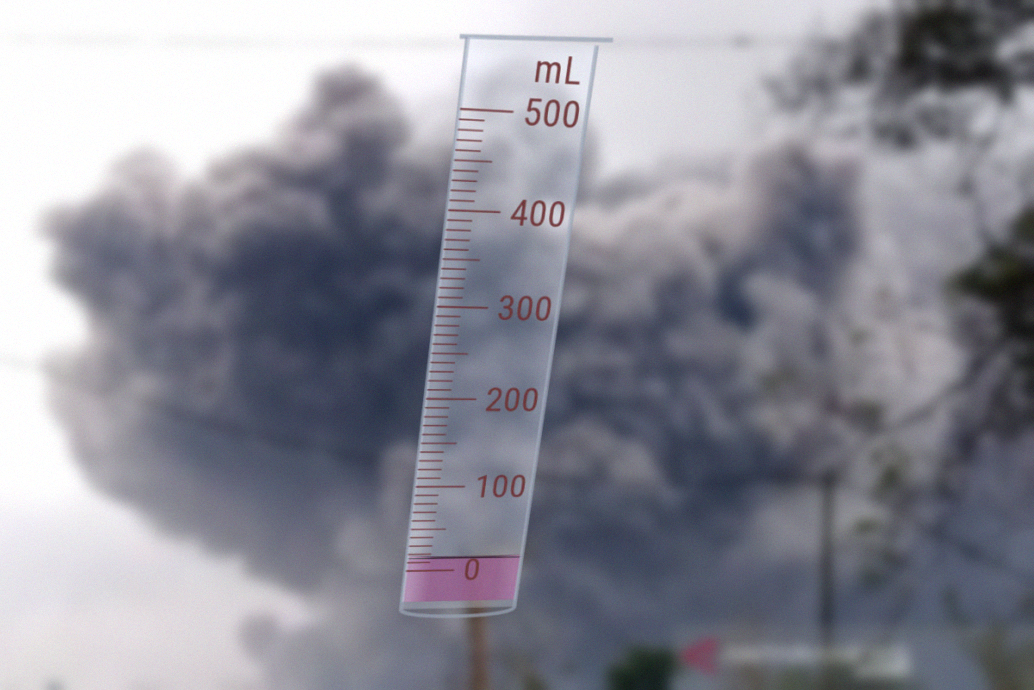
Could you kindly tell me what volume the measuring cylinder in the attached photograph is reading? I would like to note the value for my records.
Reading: 15 mL
